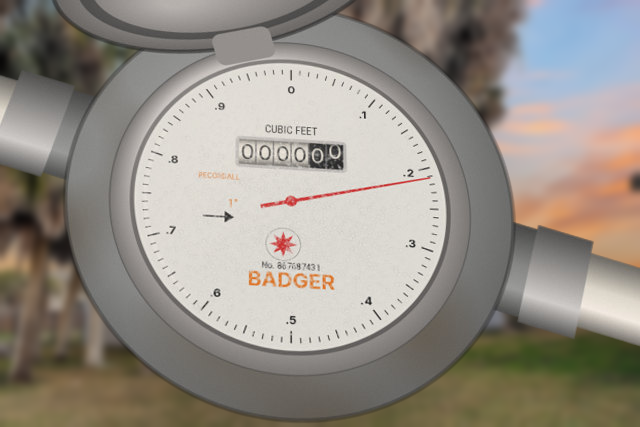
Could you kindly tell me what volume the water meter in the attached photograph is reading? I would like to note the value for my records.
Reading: 0.21 ft³
